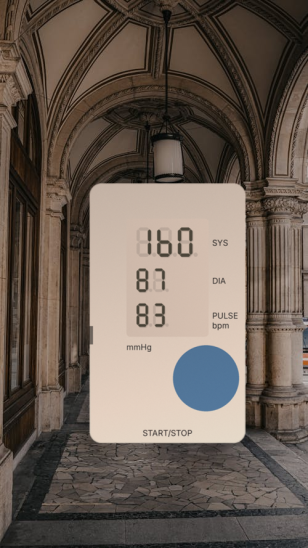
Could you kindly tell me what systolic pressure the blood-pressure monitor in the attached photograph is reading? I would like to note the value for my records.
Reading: 160 mmHg
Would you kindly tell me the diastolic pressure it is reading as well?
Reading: 87 mmHg
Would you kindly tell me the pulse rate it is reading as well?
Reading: 83 bpm
